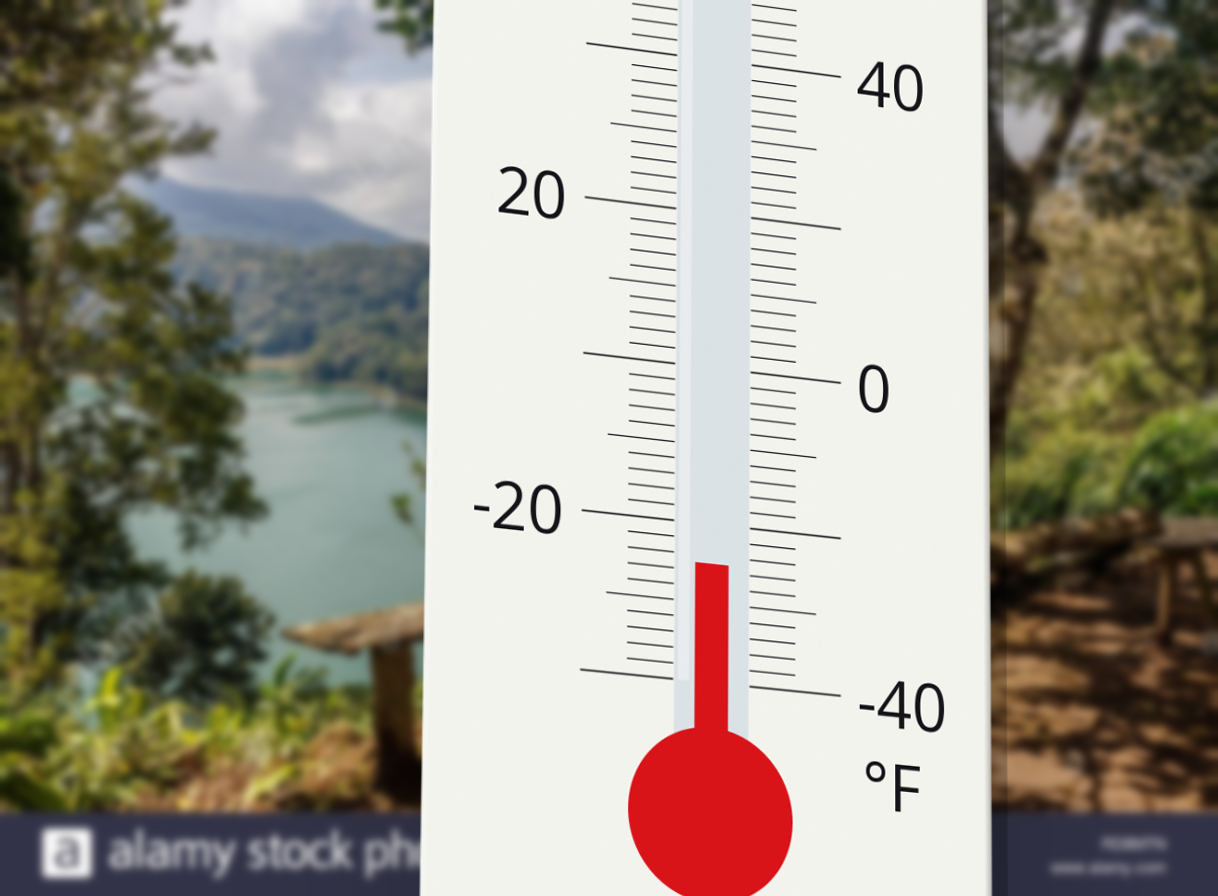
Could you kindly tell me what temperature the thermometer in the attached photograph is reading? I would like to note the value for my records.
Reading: -25 °F
